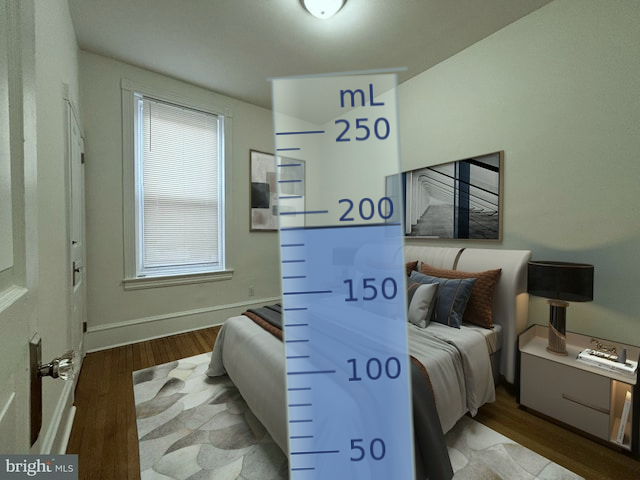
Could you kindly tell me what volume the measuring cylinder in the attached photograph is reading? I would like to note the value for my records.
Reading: 190 mL
